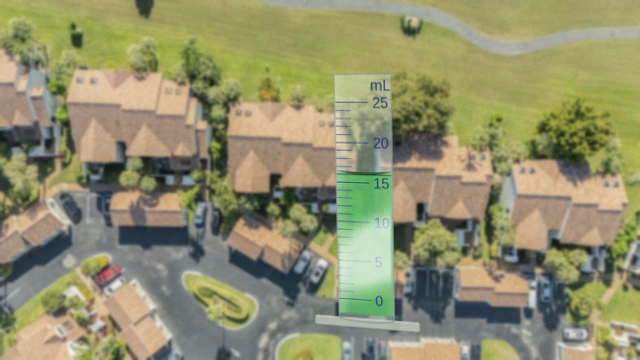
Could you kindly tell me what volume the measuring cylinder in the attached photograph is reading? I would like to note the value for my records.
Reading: 16 mL
